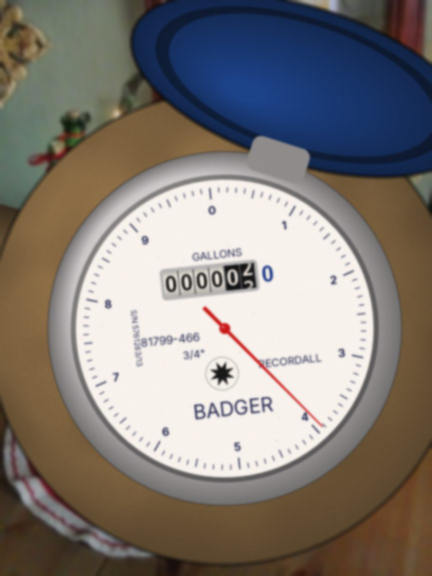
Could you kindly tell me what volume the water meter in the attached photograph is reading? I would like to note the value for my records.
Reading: 23.9 gal
